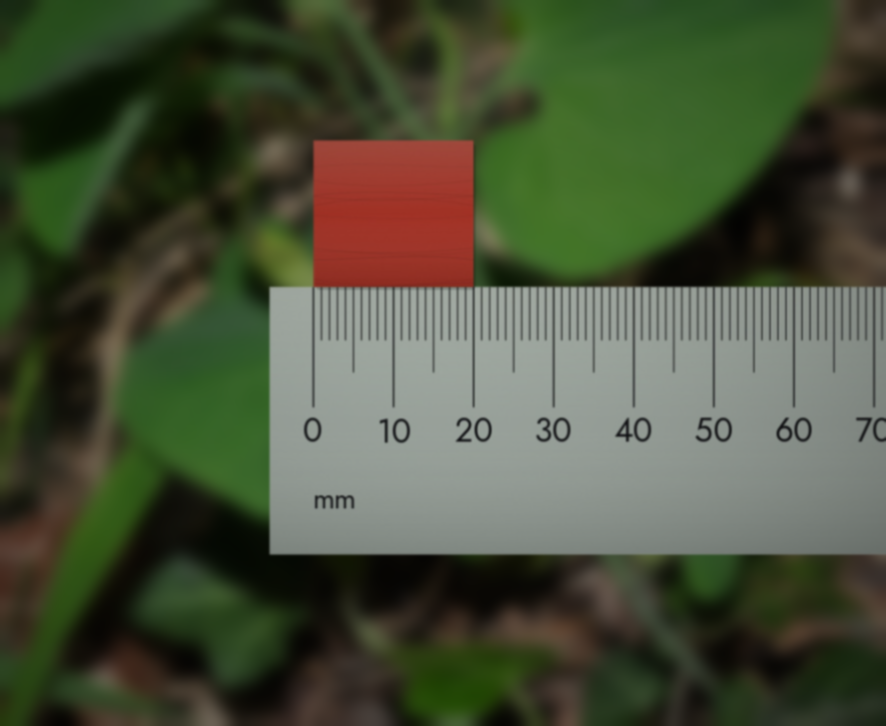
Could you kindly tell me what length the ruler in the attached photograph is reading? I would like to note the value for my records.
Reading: 20 mm
